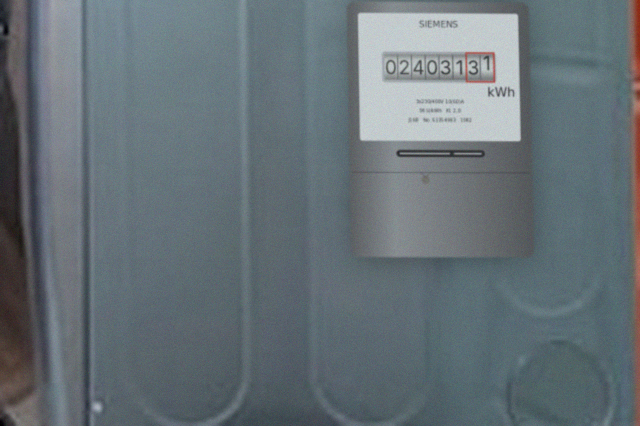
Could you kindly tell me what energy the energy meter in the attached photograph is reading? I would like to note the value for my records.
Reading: 24031.31 kWh
